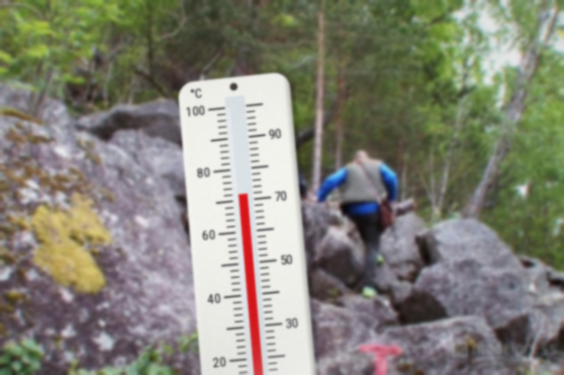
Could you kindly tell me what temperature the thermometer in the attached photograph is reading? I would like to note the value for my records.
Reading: 72 °C
